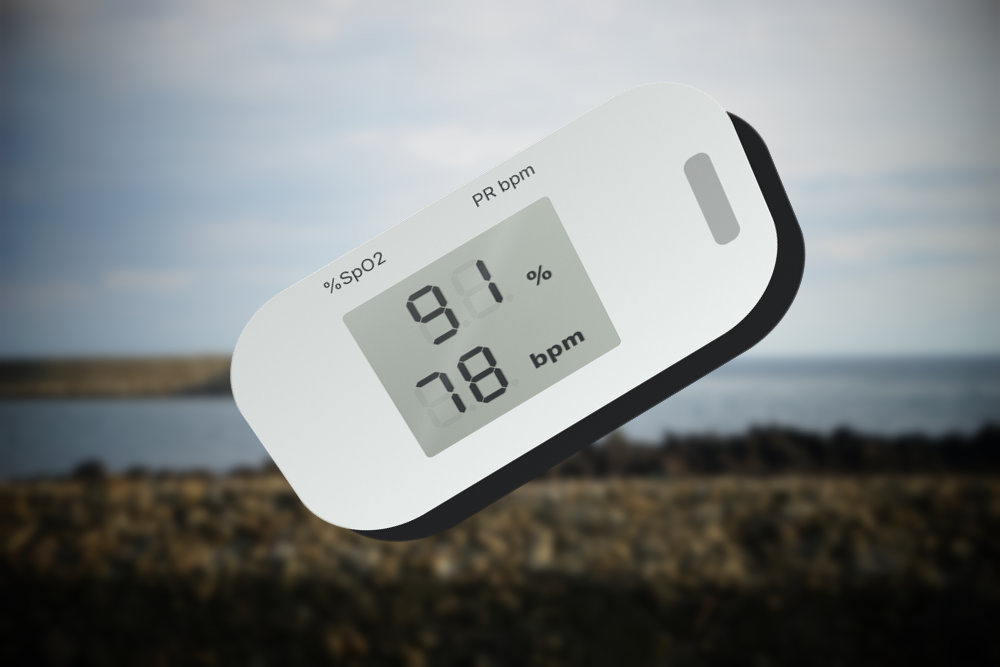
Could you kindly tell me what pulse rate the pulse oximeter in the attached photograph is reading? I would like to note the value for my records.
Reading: 78 bpm
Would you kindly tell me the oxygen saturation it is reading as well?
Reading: 91 %
